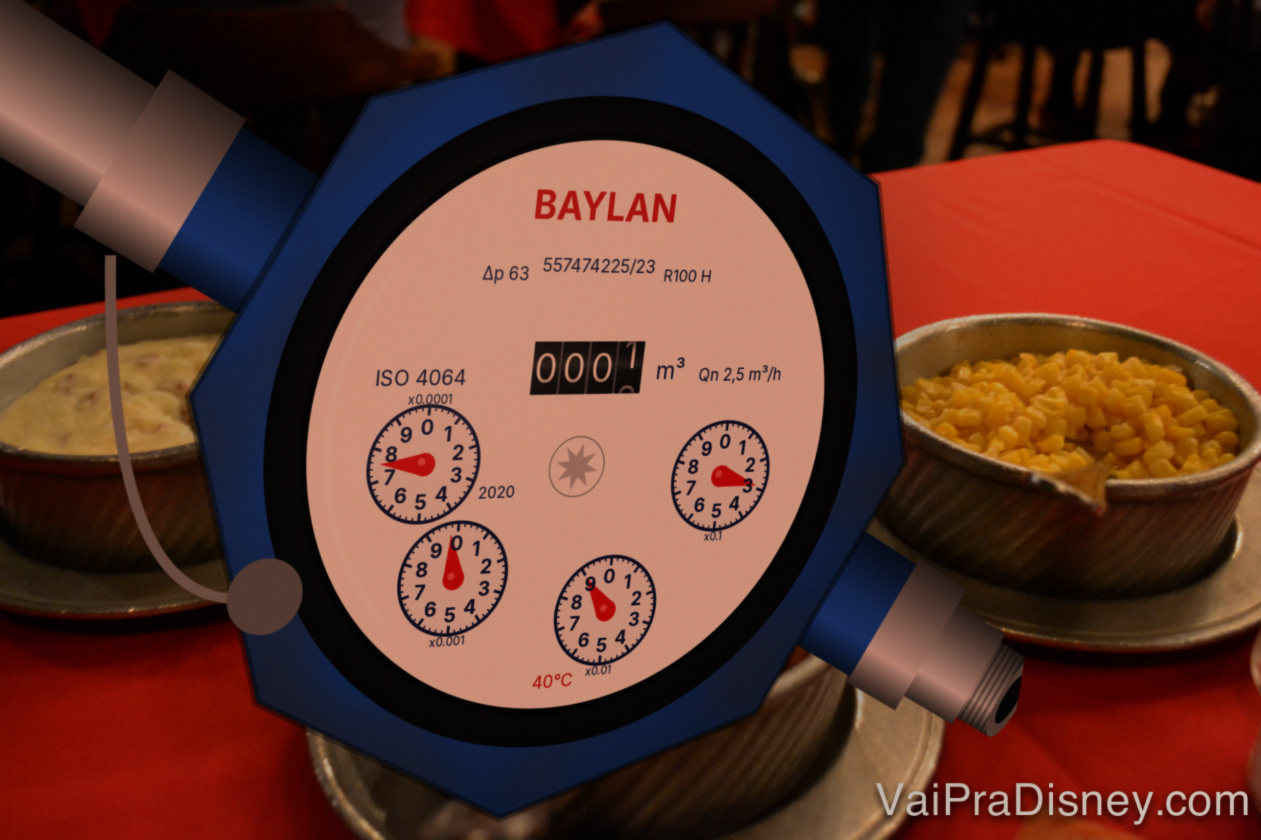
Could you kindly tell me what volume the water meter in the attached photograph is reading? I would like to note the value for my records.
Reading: 1.2897 m³
